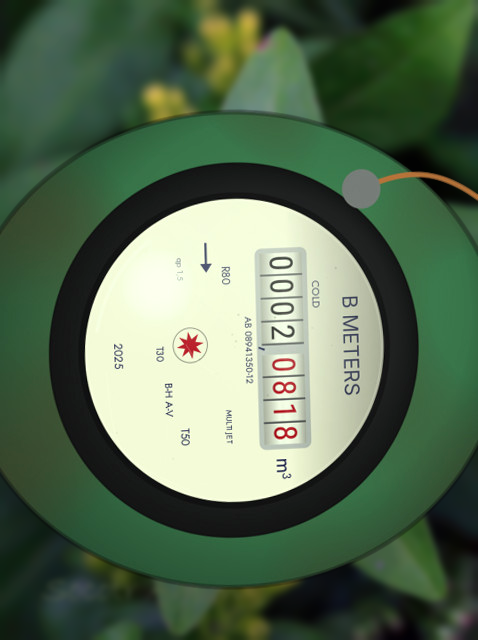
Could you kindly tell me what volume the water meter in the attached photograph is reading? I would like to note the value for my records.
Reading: 2.0818 m³
